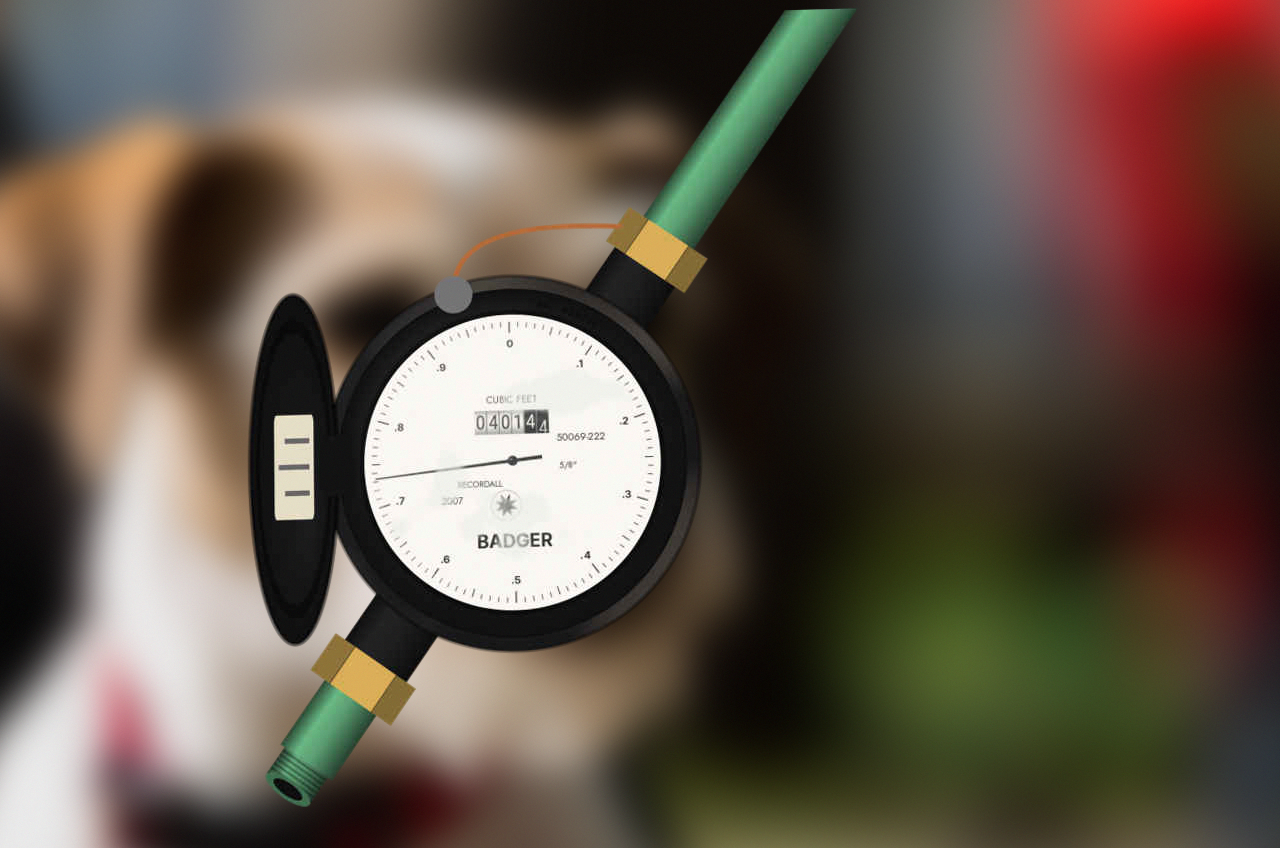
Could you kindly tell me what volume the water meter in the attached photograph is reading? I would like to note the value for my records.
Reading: 40143.73 ft³
